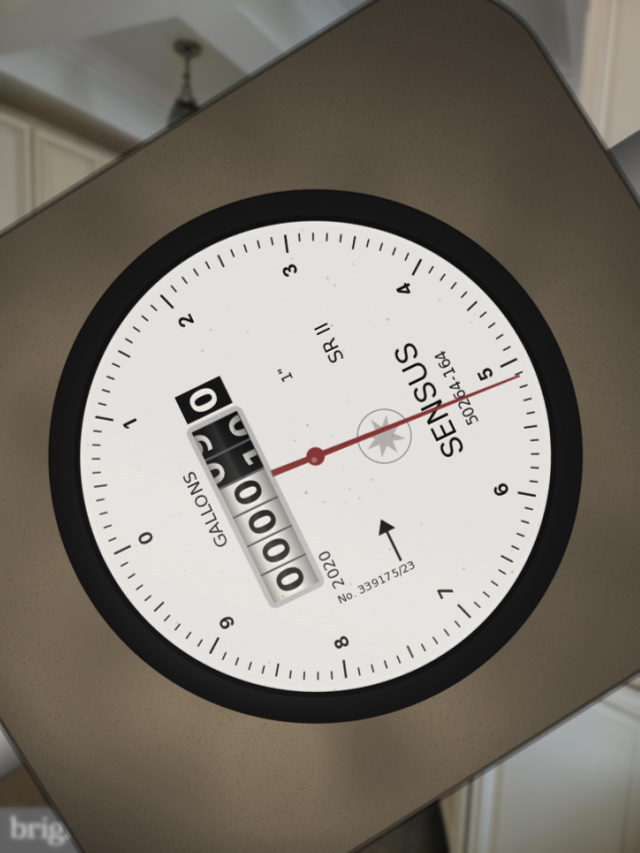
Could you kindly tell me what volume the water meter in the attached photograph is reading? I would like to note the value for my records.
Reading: 95.1 gal
